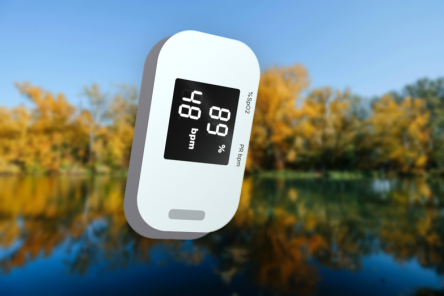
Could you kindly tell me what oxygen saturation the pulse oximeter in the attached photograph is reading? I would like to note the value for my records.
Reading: 89 %
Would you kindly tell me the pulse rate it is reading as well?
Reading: 48 bpm
